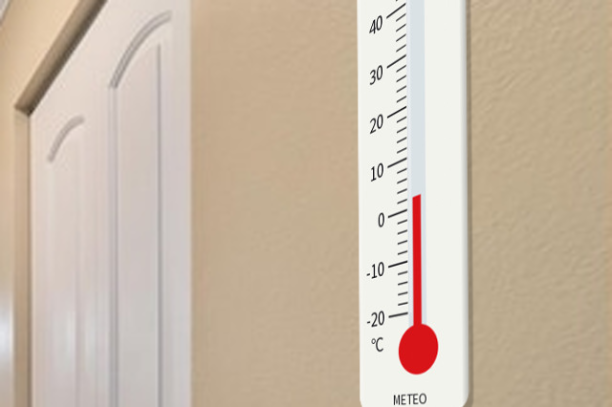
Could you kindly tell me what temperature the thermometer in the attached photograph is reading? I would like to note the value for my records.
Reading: 2 °C
